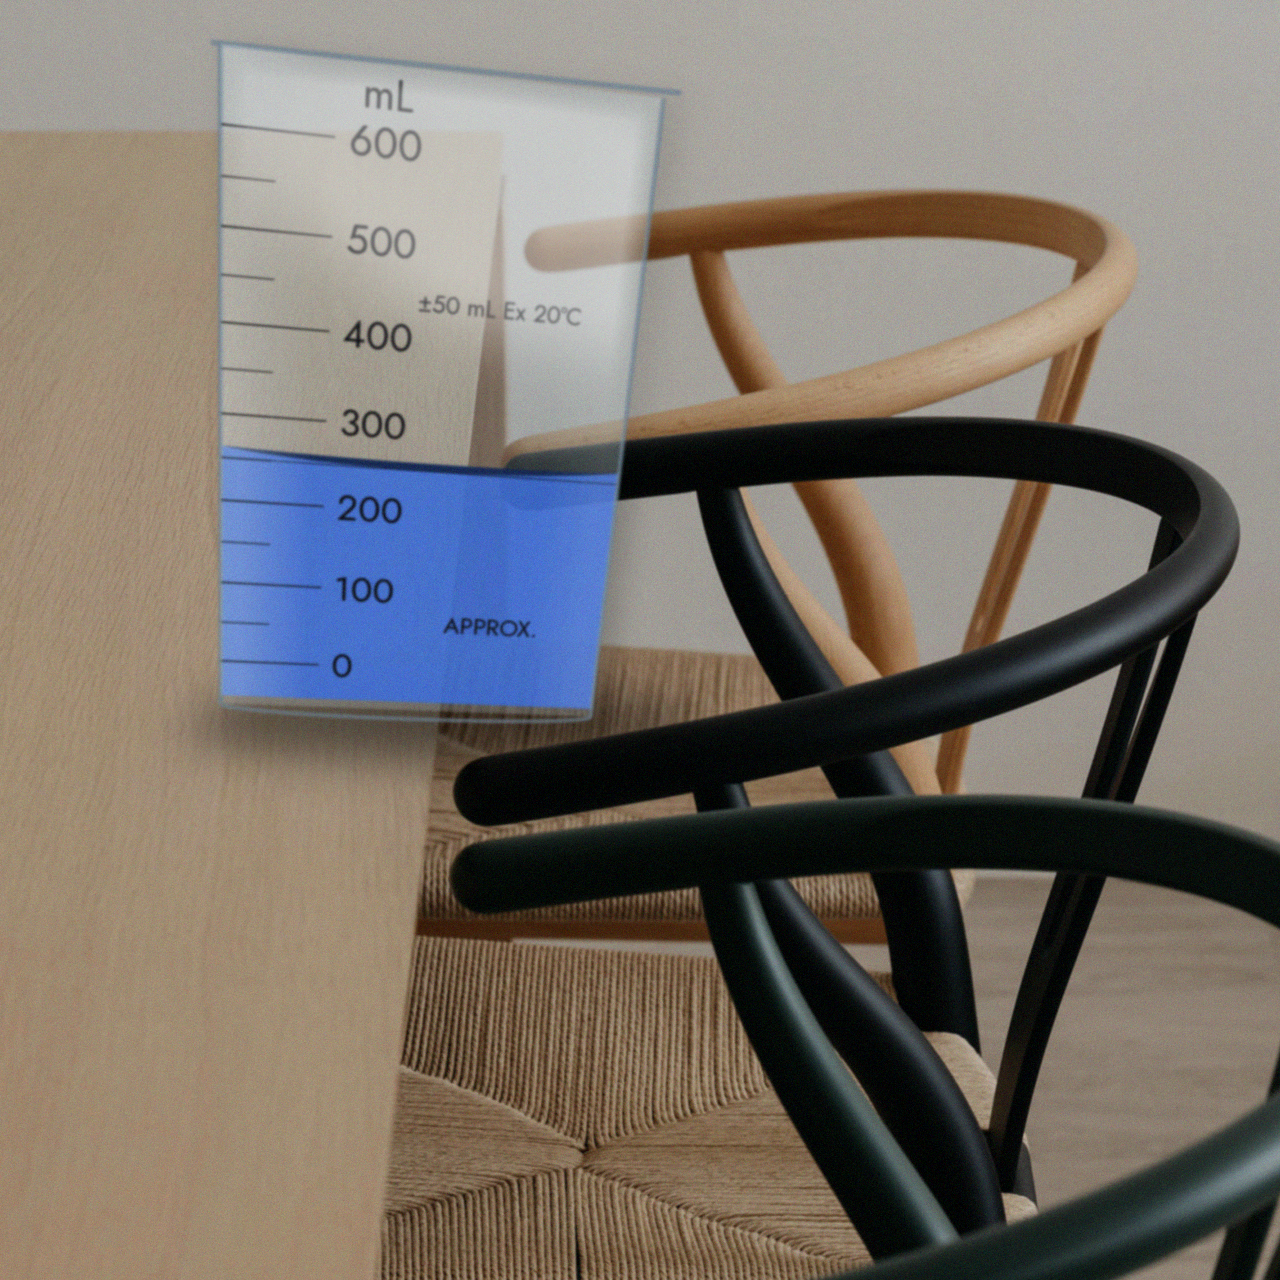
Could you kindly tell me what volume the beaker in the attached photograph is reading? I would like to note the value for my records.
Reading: 250 mL
